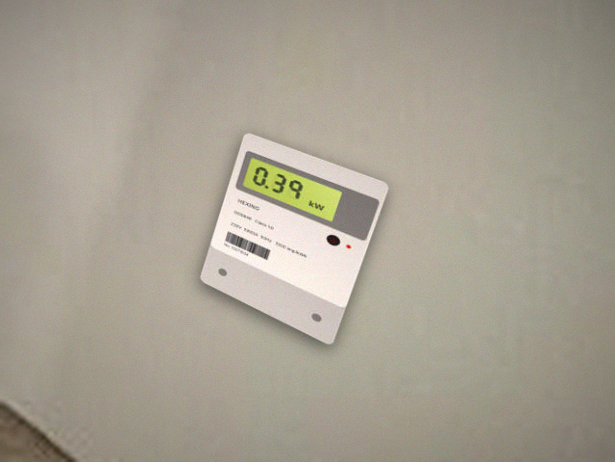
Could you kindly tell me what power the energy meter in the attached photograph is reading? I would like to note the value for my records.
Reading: 0.39 kW
